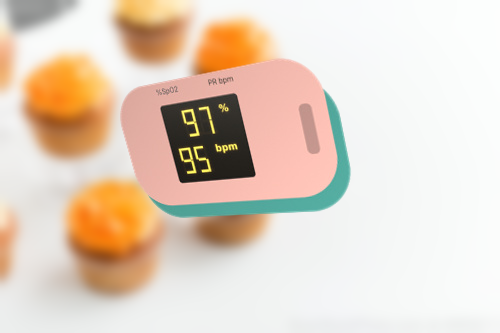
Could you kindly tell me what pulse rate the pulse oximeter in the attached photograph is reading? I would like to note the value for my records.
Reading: 95 bpm
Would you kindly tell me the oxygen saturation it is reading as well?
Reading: 97 %
